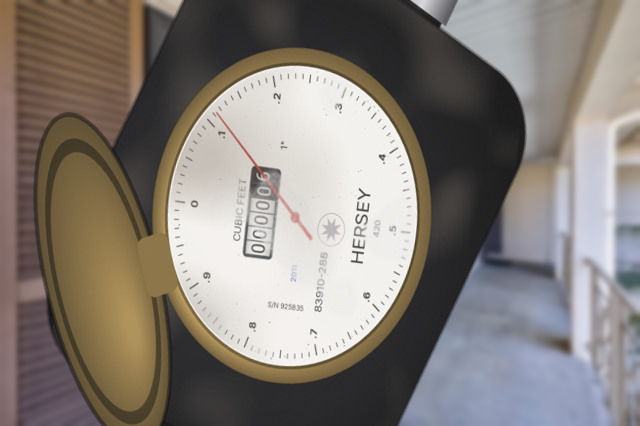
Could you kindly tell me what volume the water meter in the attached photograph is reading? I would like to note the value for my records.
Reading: 6.11 ft³
